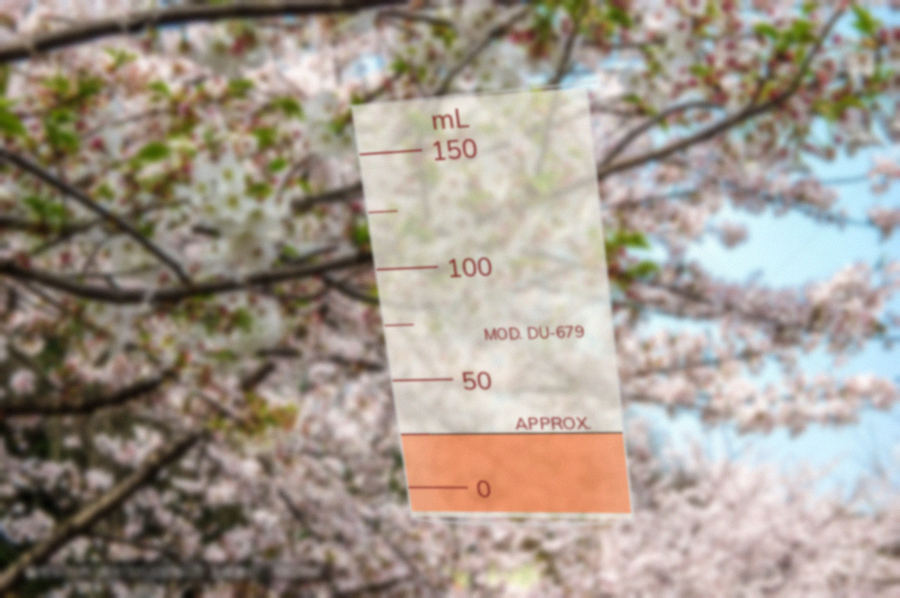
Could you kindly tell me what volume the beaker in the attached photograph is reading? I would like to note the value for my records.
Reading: 25 mL
